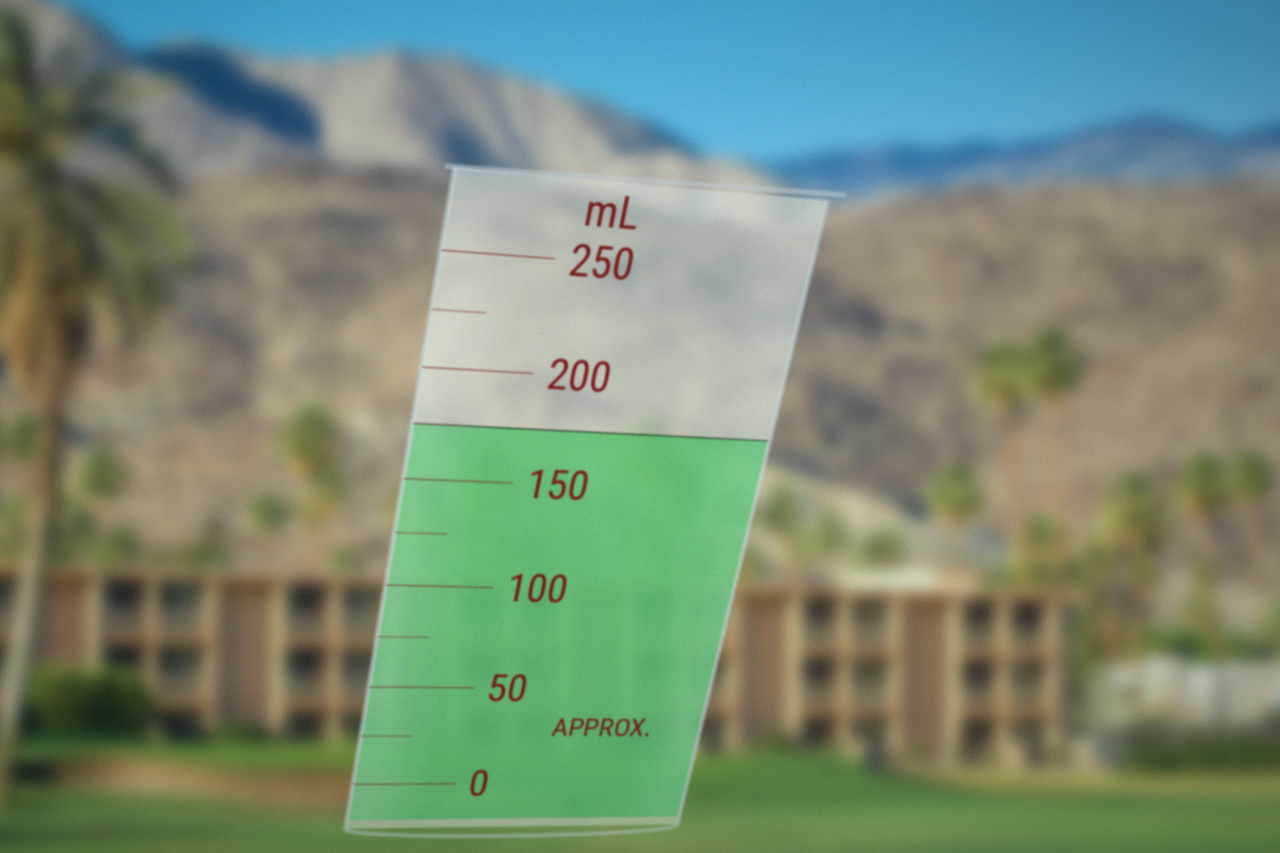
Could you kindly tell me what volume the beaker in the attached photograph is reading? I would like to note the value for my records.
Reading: 175 mL
